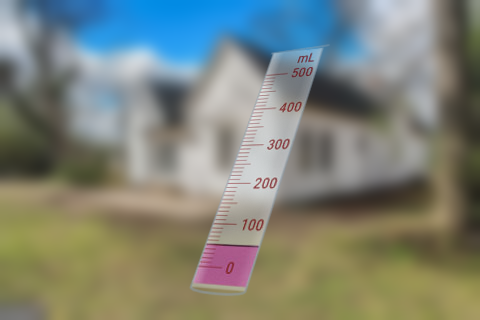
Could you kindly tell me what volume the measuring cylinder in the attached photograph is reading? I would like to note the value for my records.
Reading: 50 mL
